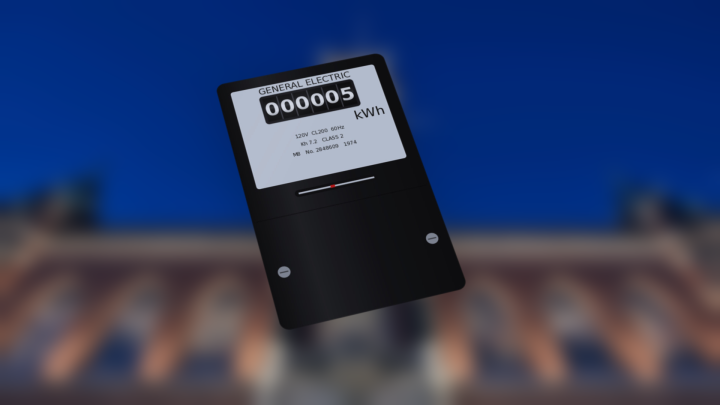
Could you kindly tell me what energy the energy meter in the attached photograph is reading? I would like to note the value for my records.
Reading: 5 kWh
